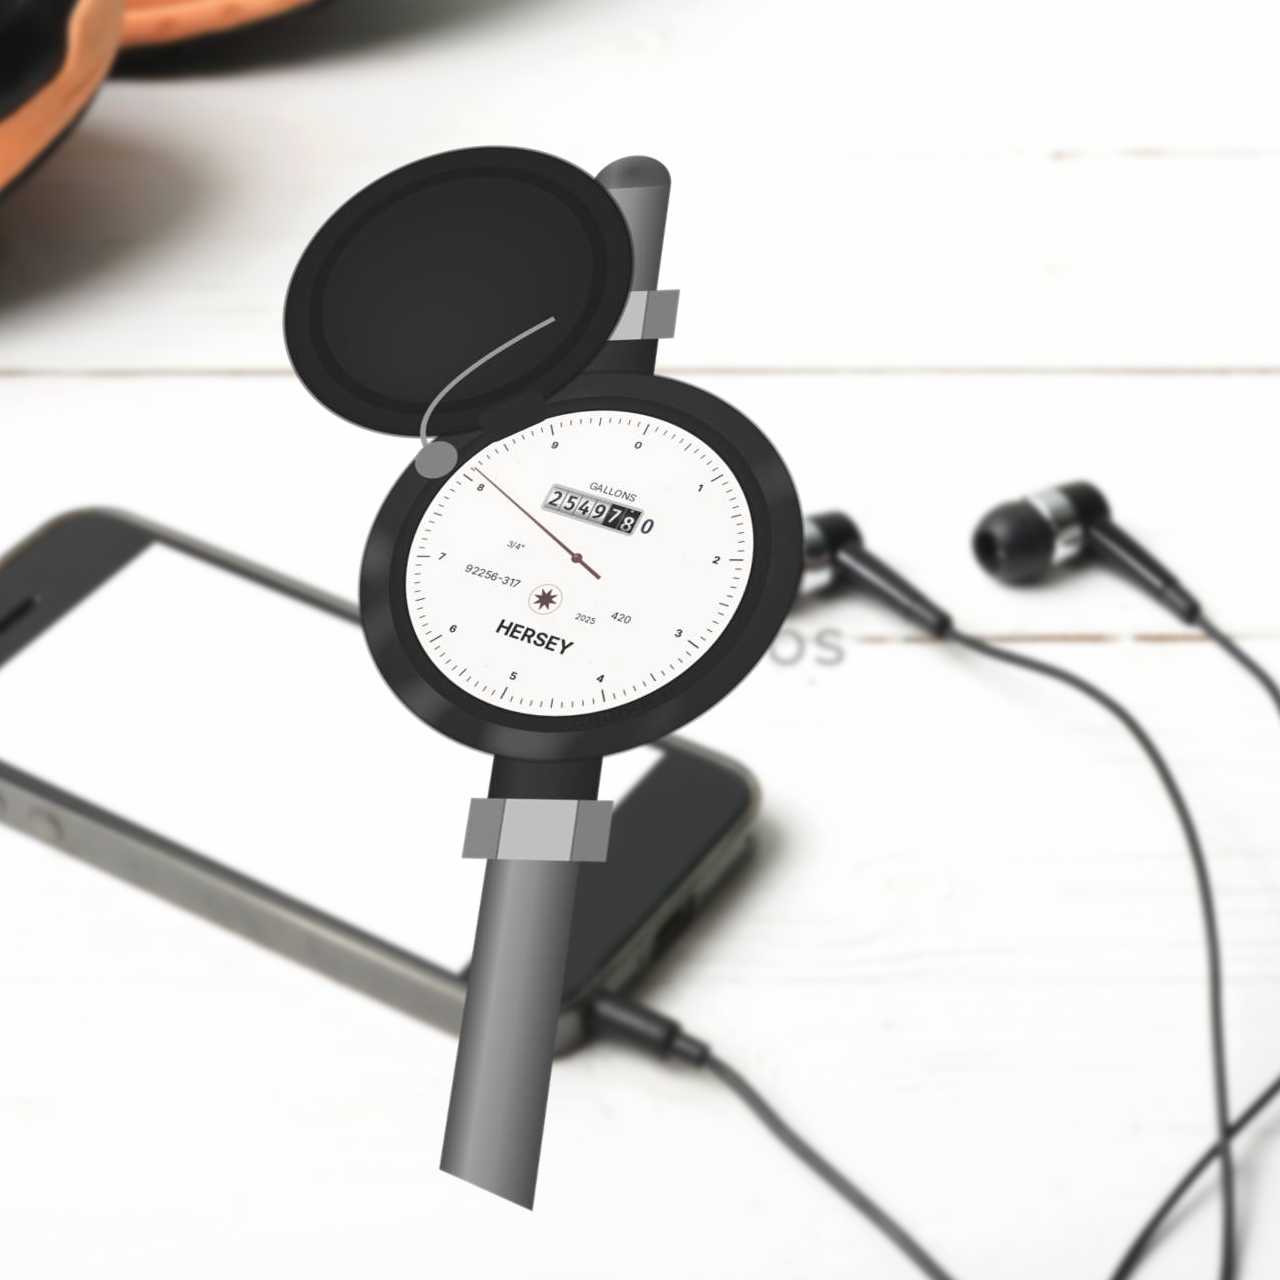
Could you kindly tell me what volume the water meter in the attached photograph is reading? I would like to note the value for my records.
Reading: 2549778.1 gal
